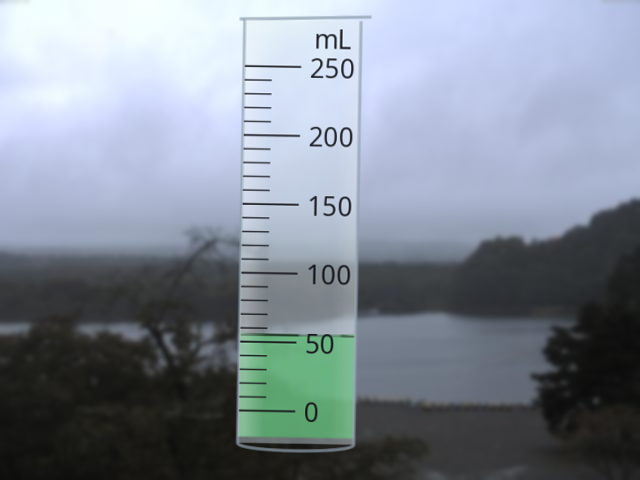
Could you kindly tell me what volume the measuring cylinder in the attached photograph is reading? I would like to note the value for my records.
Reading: 55 mL
